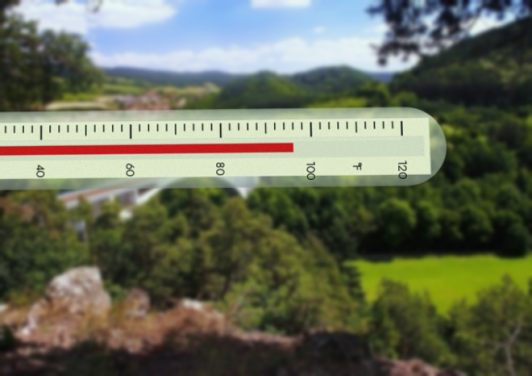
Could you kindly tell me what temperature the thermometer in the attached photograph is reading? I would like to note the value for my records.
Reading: 96 °F
